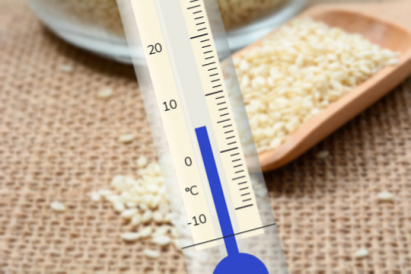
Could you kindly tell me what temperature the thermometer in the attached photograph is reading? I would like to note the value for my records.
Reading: 5 °C
